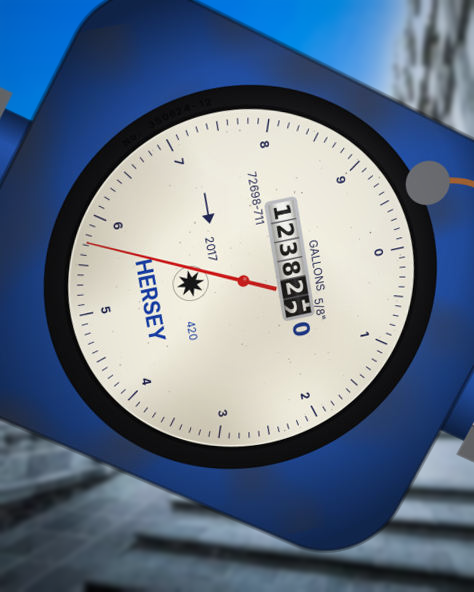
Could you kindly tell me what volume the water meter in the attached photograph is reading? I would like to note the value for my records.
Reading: 1238215.7 gal
